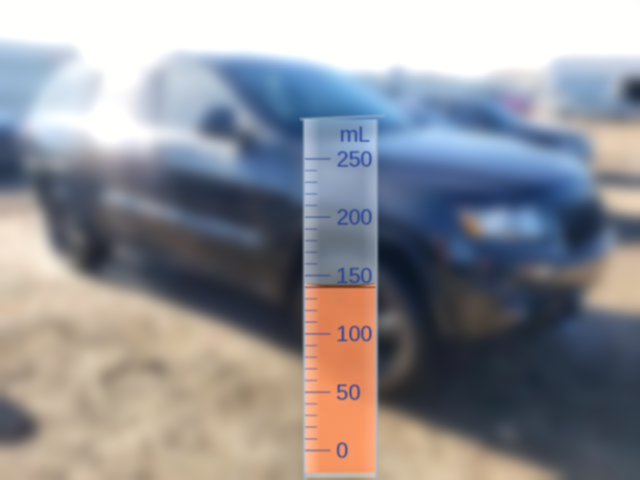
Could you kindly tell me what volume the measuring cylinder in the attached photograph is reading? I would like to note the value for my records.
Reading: 140 mL
